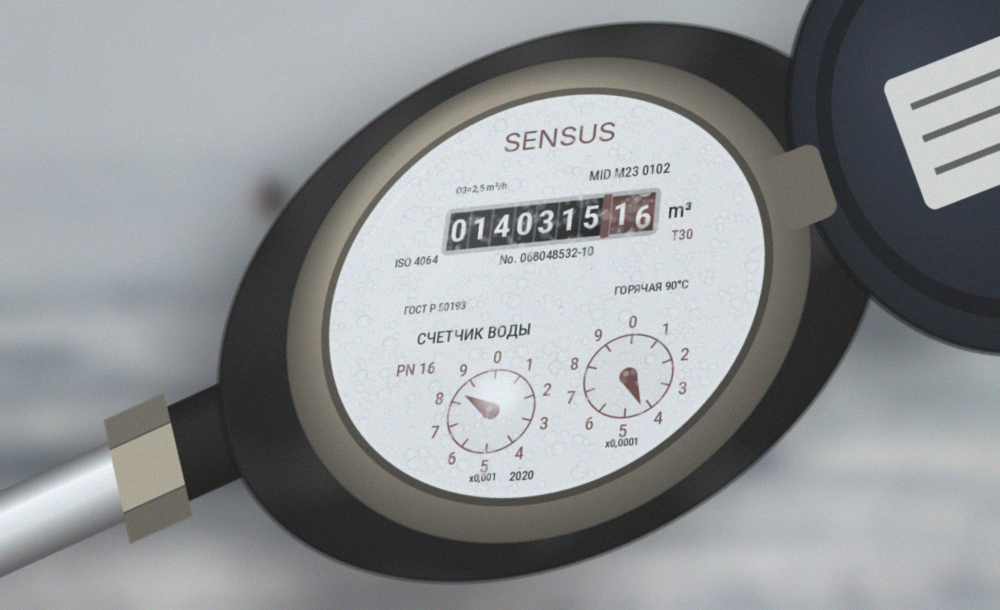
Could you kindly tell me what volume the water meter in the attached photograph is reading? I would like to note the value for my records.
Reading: 140315.1584 m³
